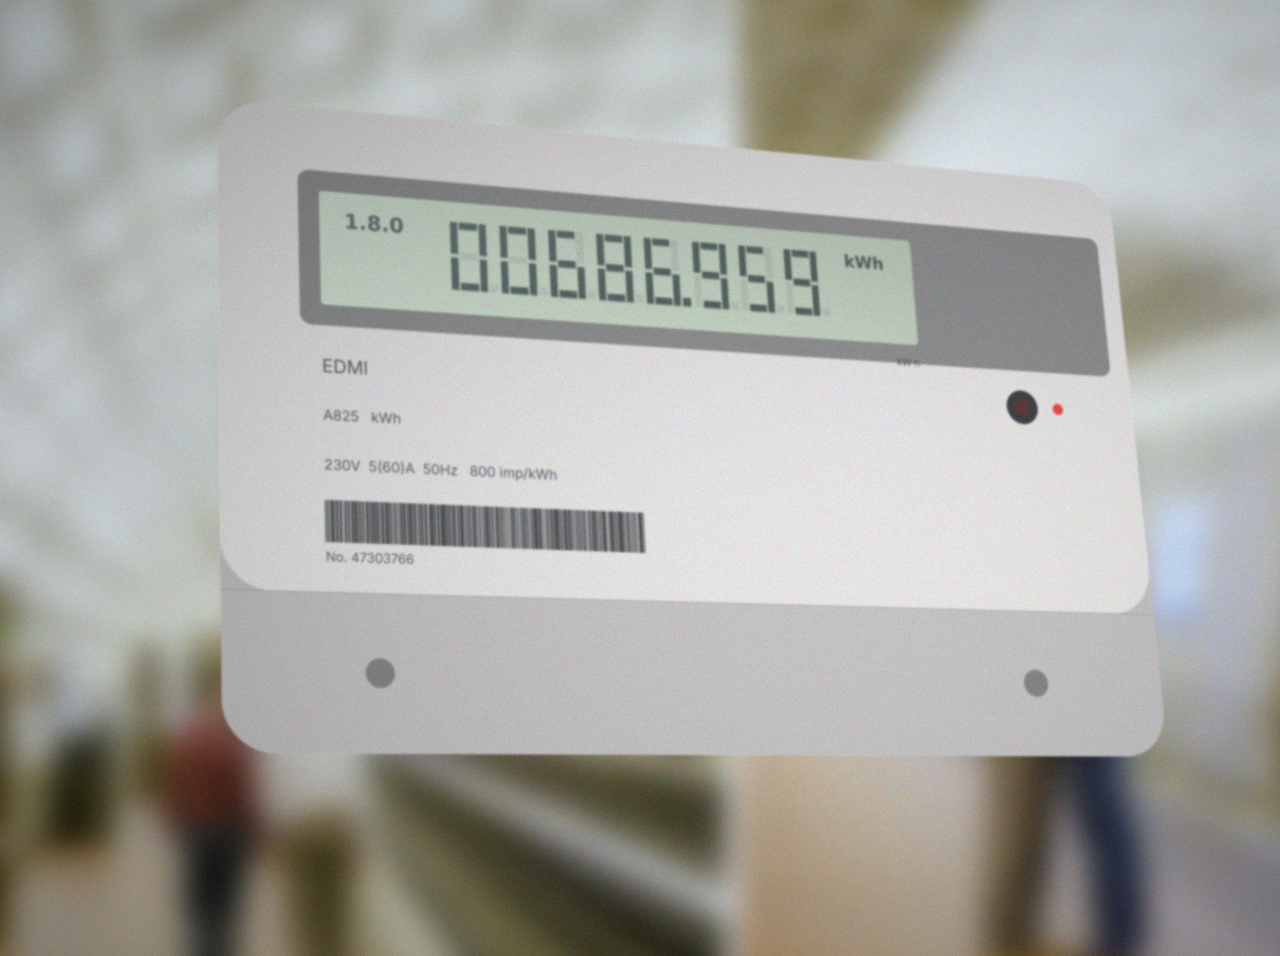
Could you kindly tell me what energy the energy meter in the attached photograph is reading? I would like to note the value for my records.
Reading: 686.959 kWh
